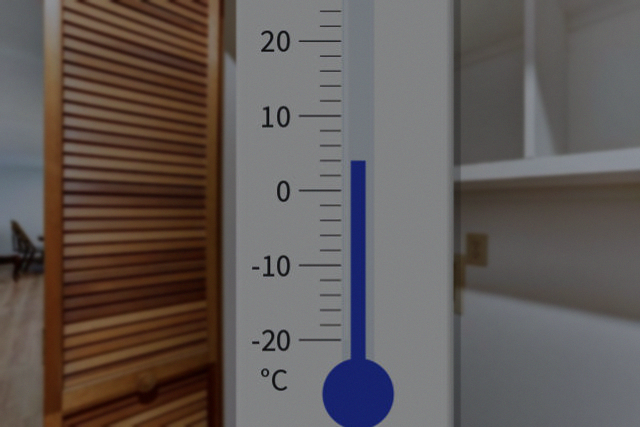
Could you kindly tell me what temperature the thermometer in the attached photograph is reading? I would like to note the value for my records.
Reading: 4 °C
